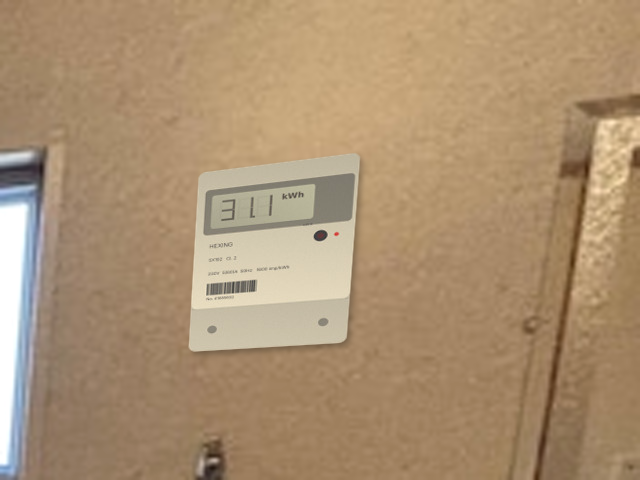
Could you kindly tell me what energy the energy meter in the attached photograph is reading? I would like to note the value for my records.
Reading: 31.1 kWh
